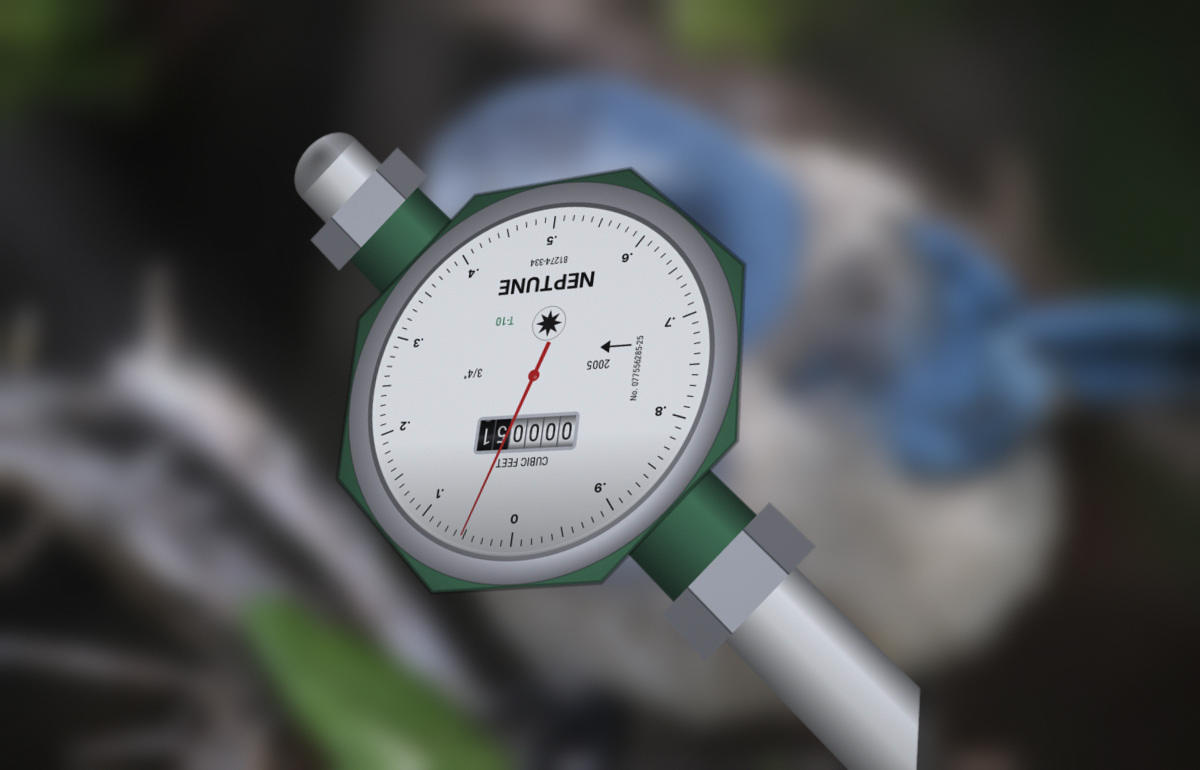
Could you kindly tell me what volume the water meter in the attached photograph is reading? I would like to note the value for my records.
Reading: 51.05 ft³
